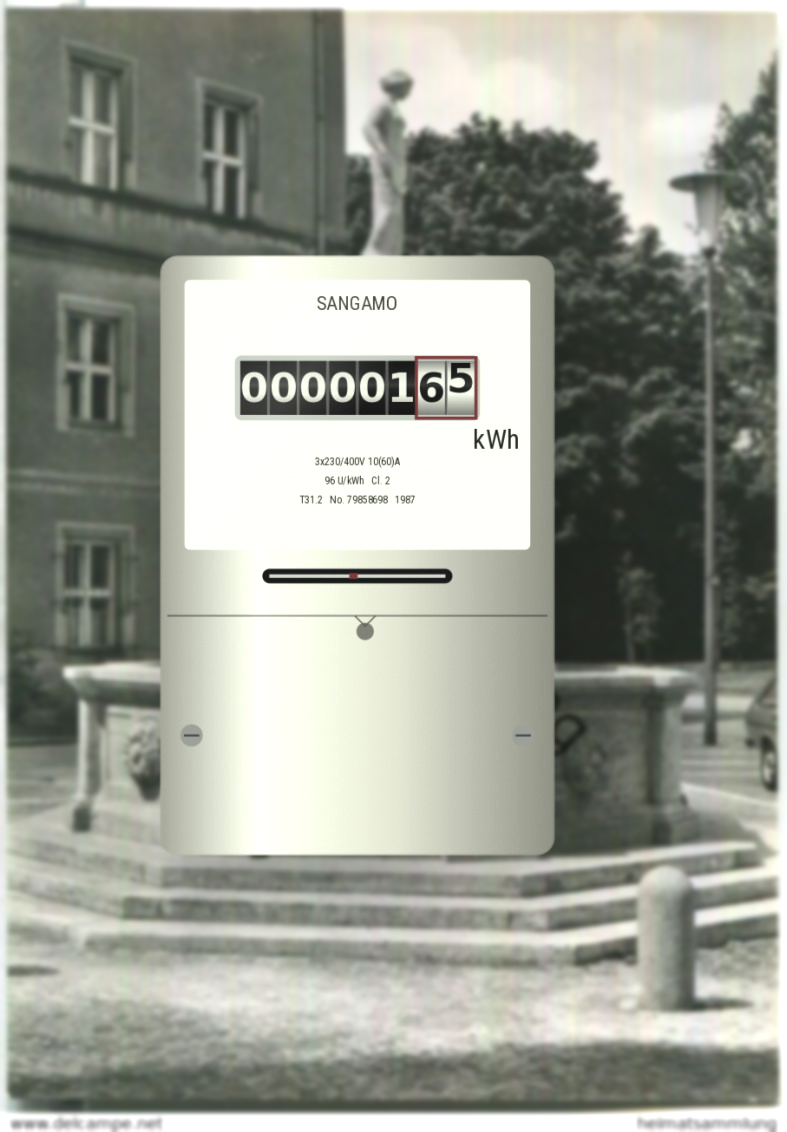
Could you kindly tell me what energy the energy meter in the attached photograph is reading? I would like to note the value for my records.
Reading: 1.65 kWh
